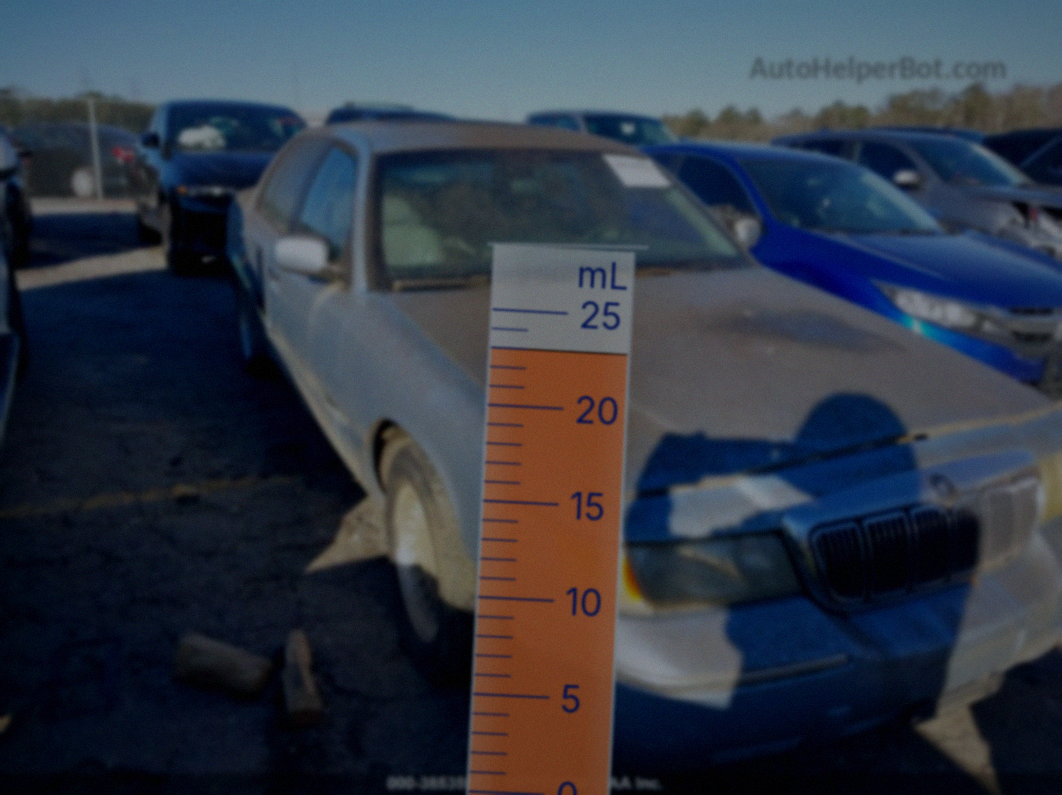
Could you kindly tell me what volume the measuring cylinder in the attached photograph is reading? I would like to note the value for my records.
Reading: 23 mL
